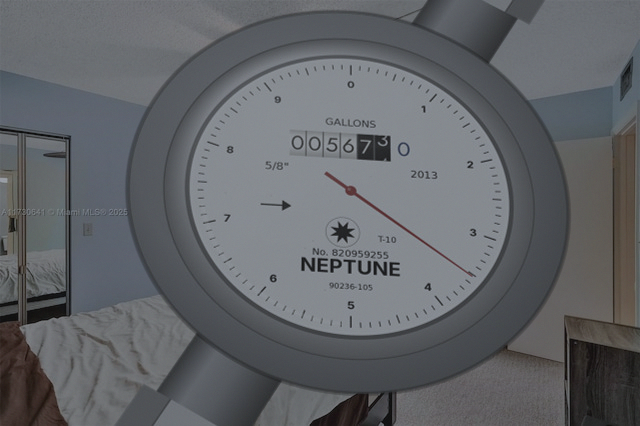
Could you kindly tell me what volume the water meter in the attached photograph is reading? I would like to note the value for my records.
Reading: 56733.5 gal
